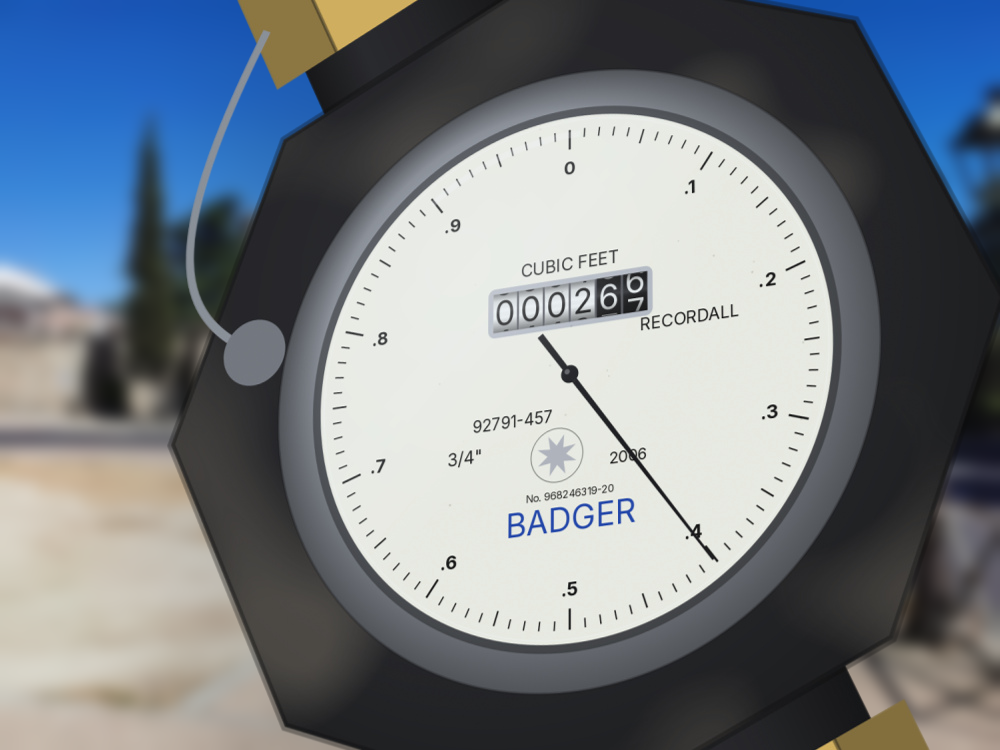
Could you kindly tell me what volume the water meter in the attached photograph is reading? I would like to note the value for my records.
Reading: 266.40 ft³
